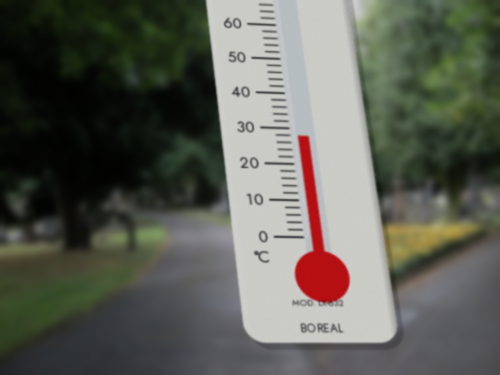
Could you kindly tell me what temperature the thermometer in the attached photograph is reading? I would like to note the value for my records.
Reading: 28 °C
